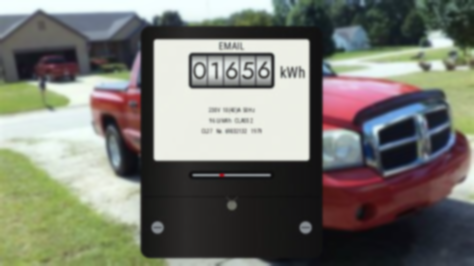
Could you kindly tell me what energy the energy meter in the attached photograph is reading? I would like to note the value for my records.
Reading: 1656 kWh
